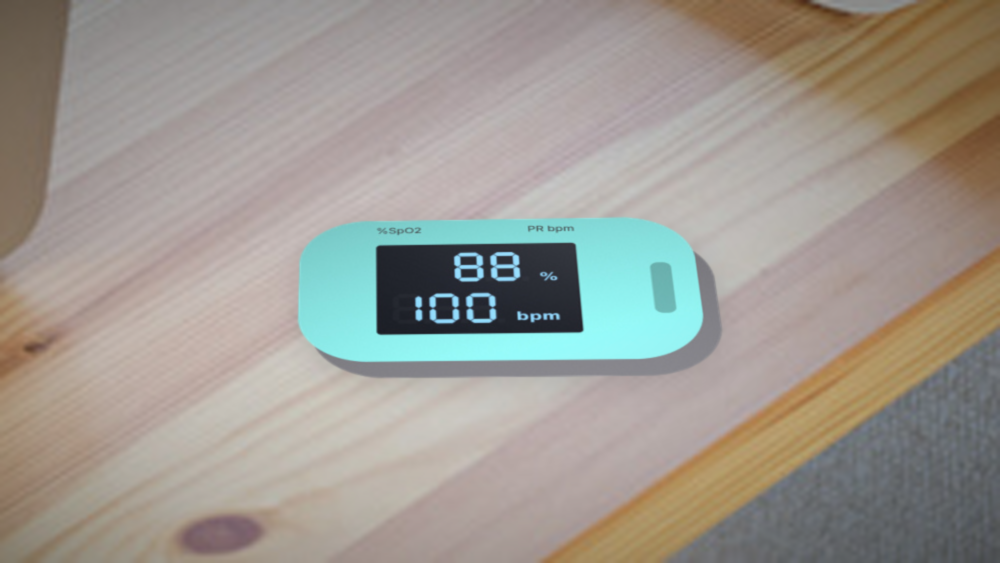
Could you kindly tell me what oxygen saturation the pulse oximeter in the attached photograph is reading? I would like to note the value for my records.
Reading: 88 %
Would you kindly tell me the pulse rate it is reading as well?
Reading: 100 bpm
